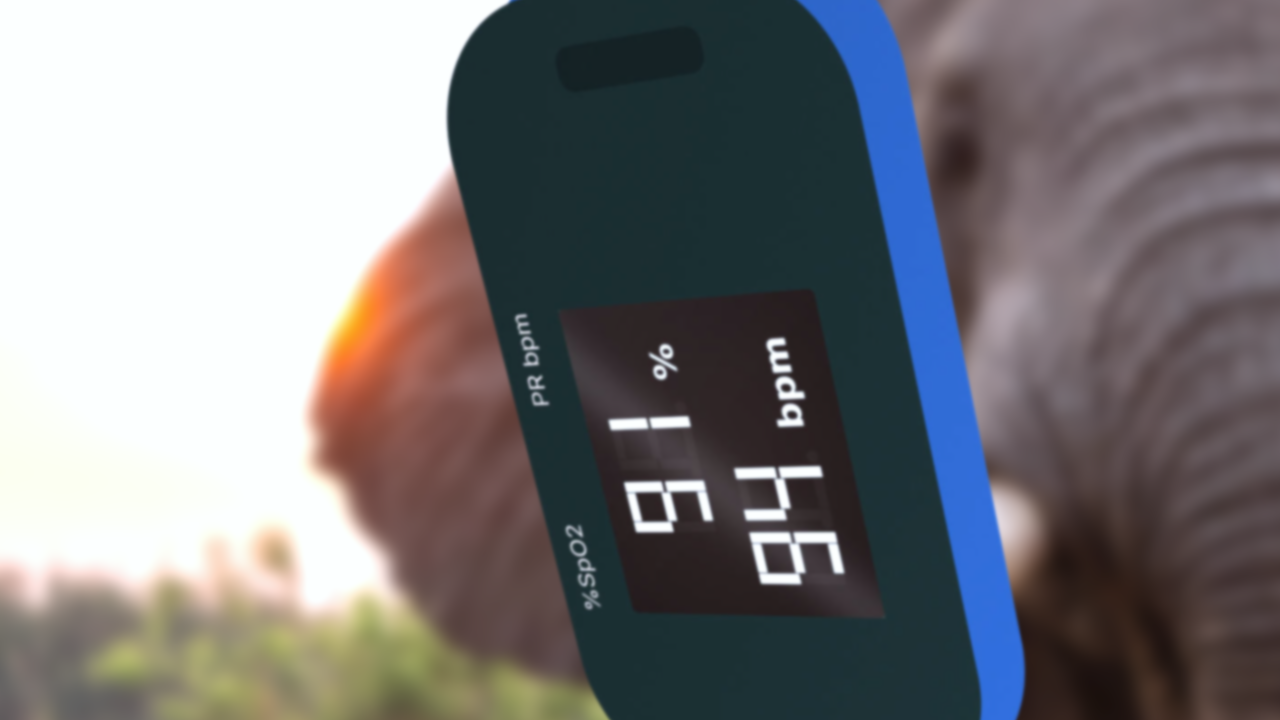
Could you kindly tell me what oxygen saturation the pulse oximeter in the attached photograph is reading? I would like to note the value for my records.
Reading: 91 %
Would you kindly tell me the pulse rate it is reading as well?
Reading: 94 bpm
